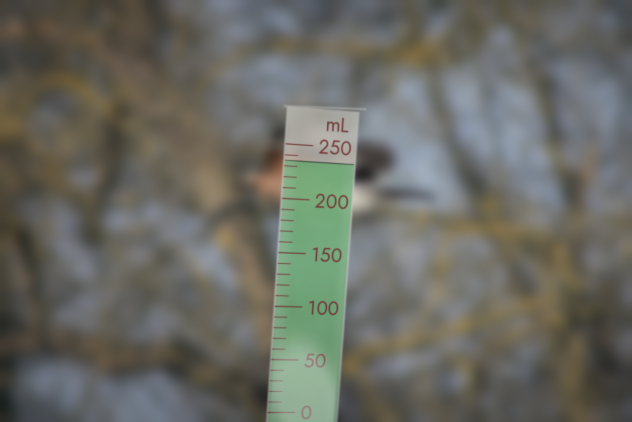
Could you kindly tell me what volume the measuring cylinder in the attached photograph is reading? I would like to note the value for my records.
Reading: 235 mL
